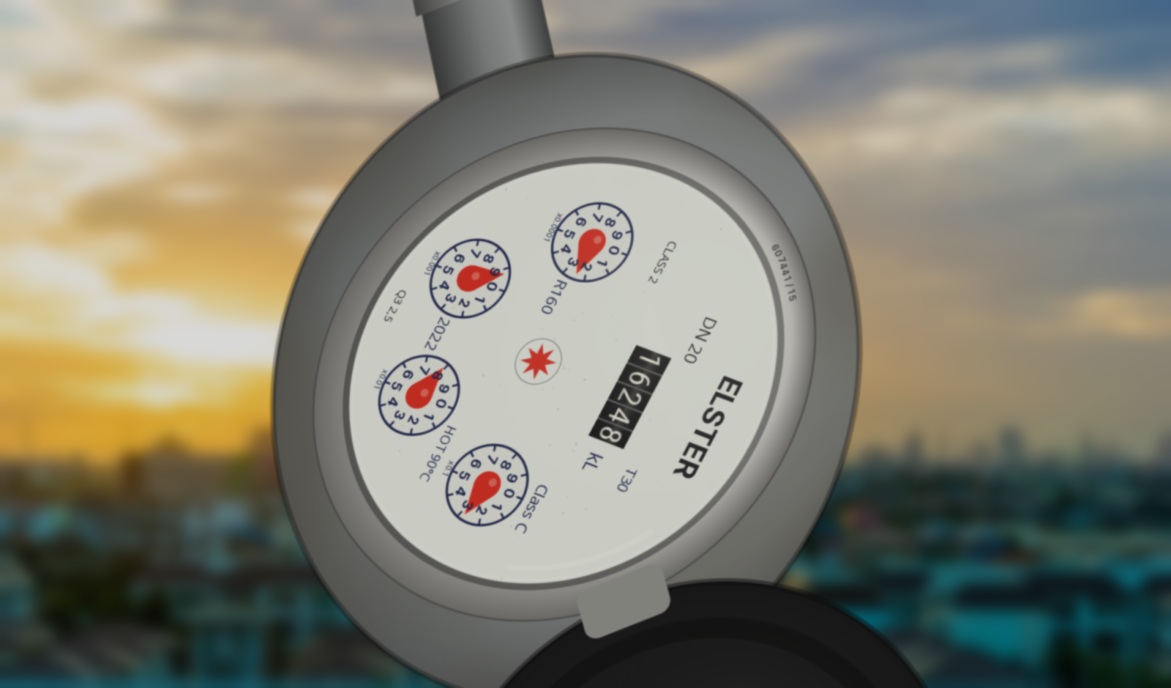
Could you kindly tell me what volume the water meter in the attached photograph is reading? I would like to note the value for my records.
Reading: 16248.2792 kL
